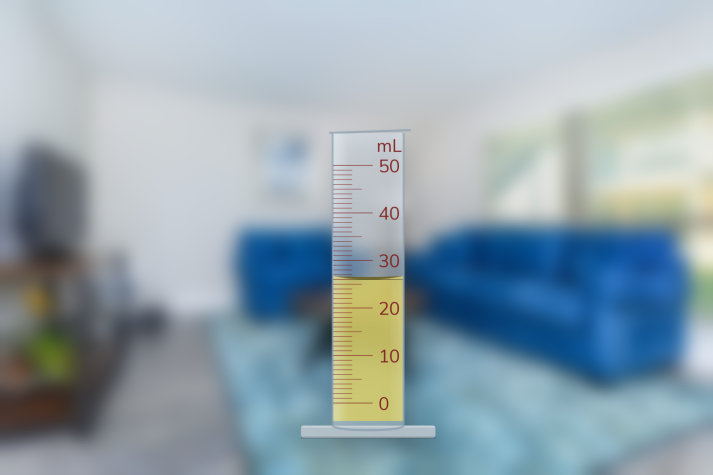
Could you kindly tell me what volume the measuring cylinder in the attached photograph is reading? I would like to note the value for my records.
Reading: 26 mL
